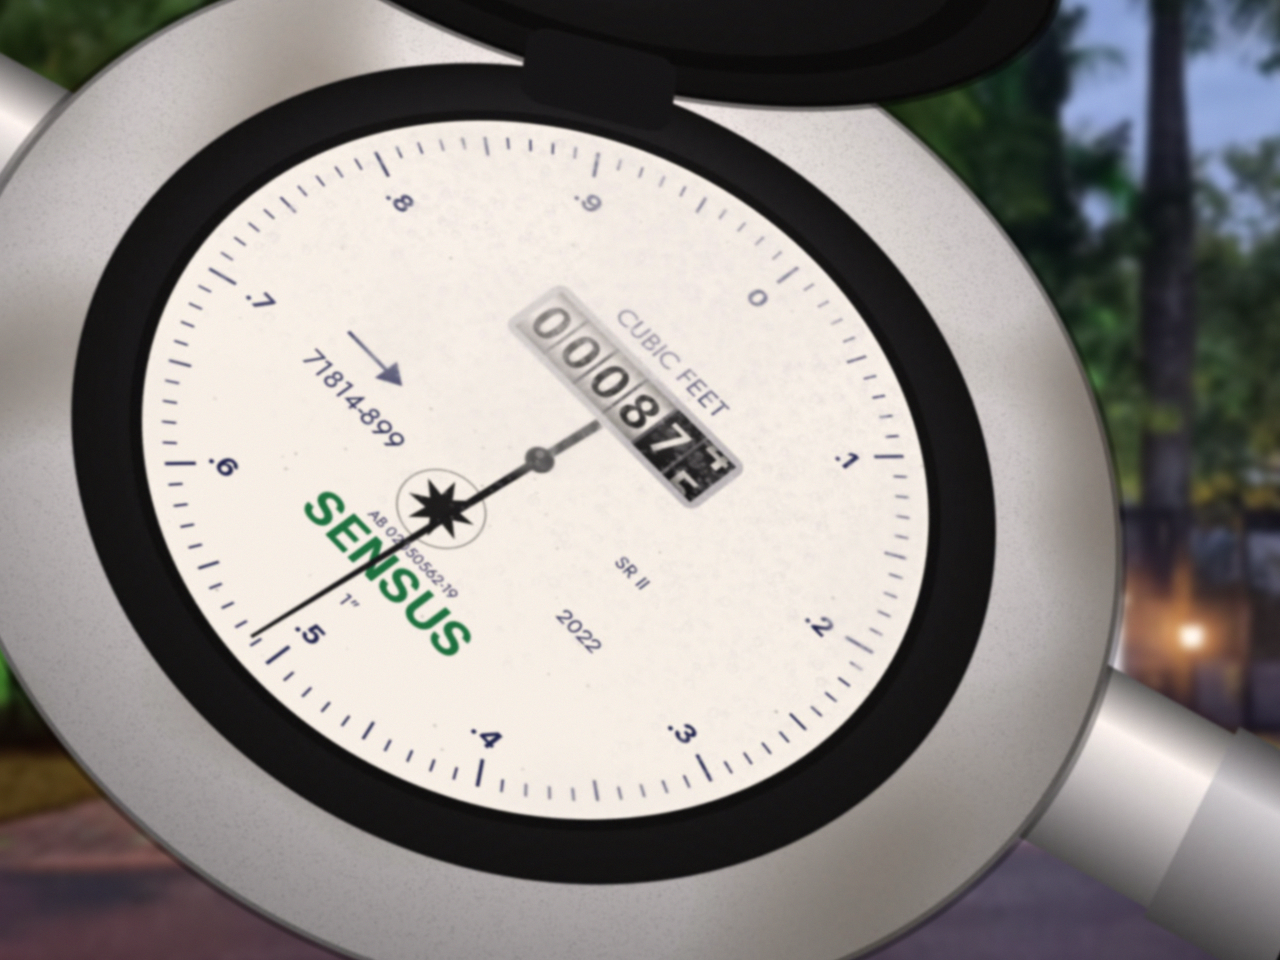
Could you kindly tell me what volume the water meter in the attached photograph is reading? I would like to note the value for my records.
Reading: 874.51 ft³
